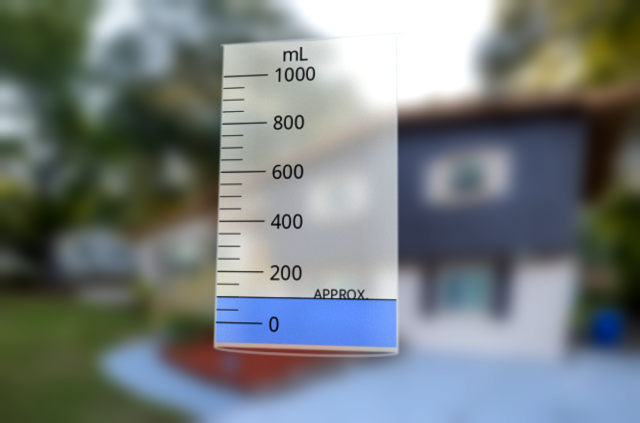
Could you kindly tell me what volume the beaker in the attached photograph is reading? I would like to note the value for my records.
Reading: 100 mL
